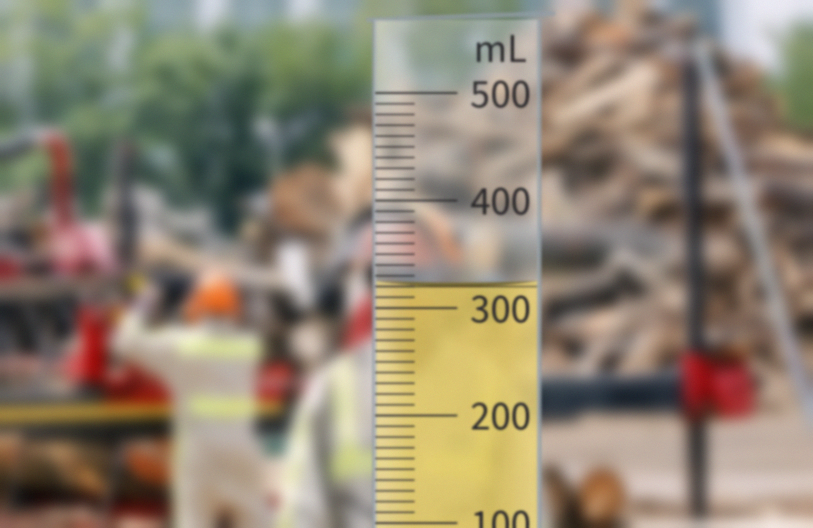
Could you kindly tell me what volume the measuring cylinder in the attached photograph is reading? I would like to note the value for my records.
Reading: 320 mL
